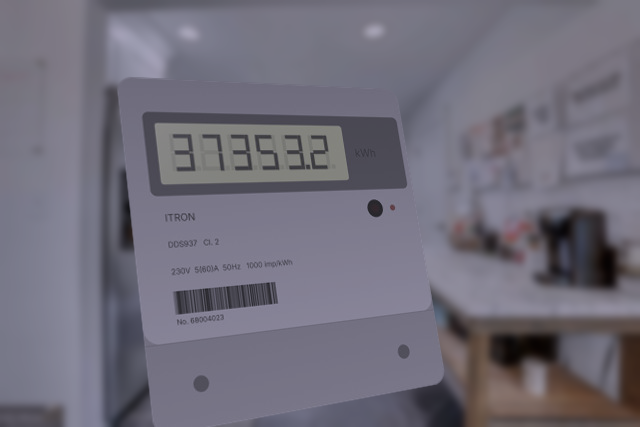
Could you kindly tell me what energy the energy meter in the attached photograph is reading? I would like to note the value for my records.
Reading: 37353.2 kWh
